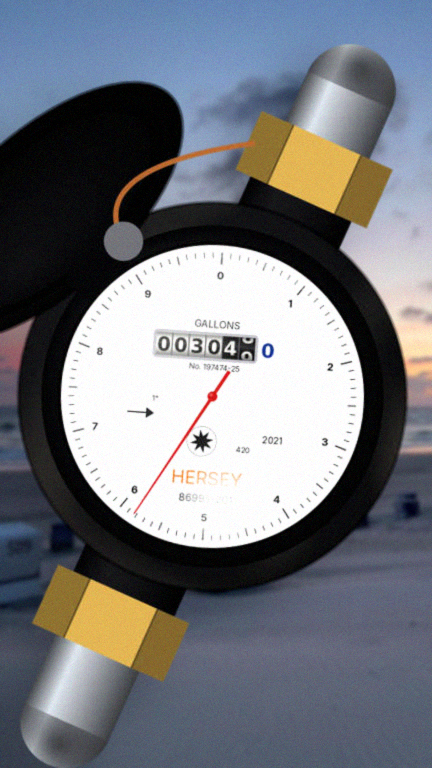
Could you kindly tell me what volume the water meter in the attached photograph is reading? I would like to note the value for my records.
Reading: 30485.8 gal
